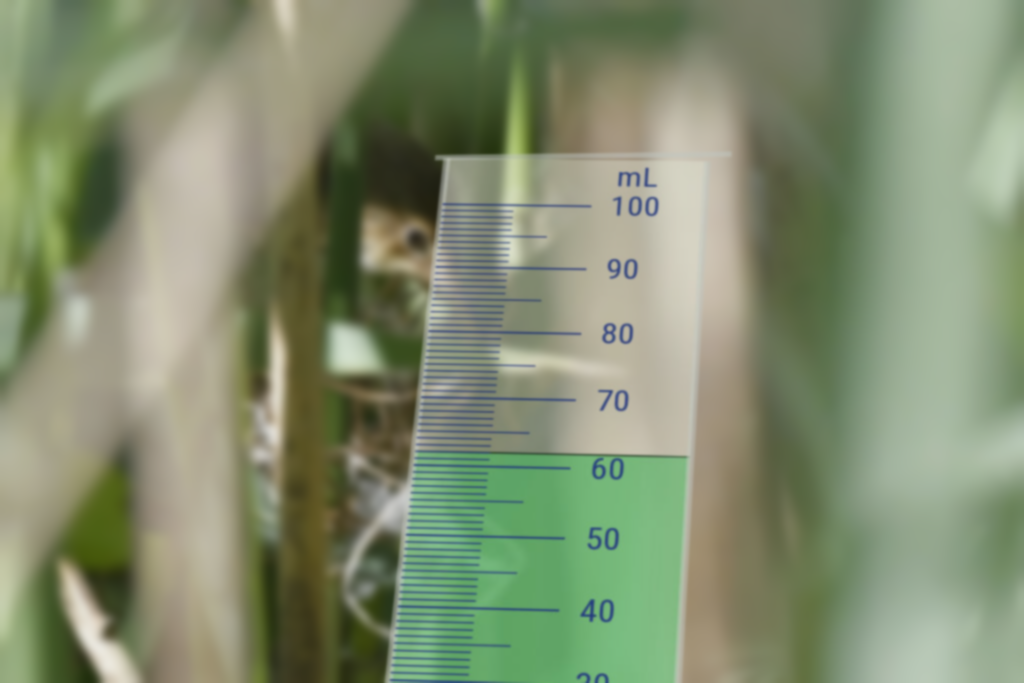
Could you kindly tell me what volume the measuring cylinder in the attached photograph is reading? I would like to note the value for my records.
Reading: 62 mL
